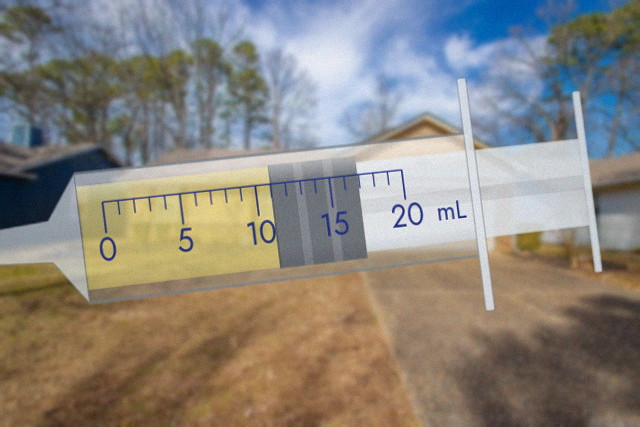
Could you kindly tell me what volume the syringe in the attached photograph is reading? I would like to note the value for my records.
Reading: 11 mL
